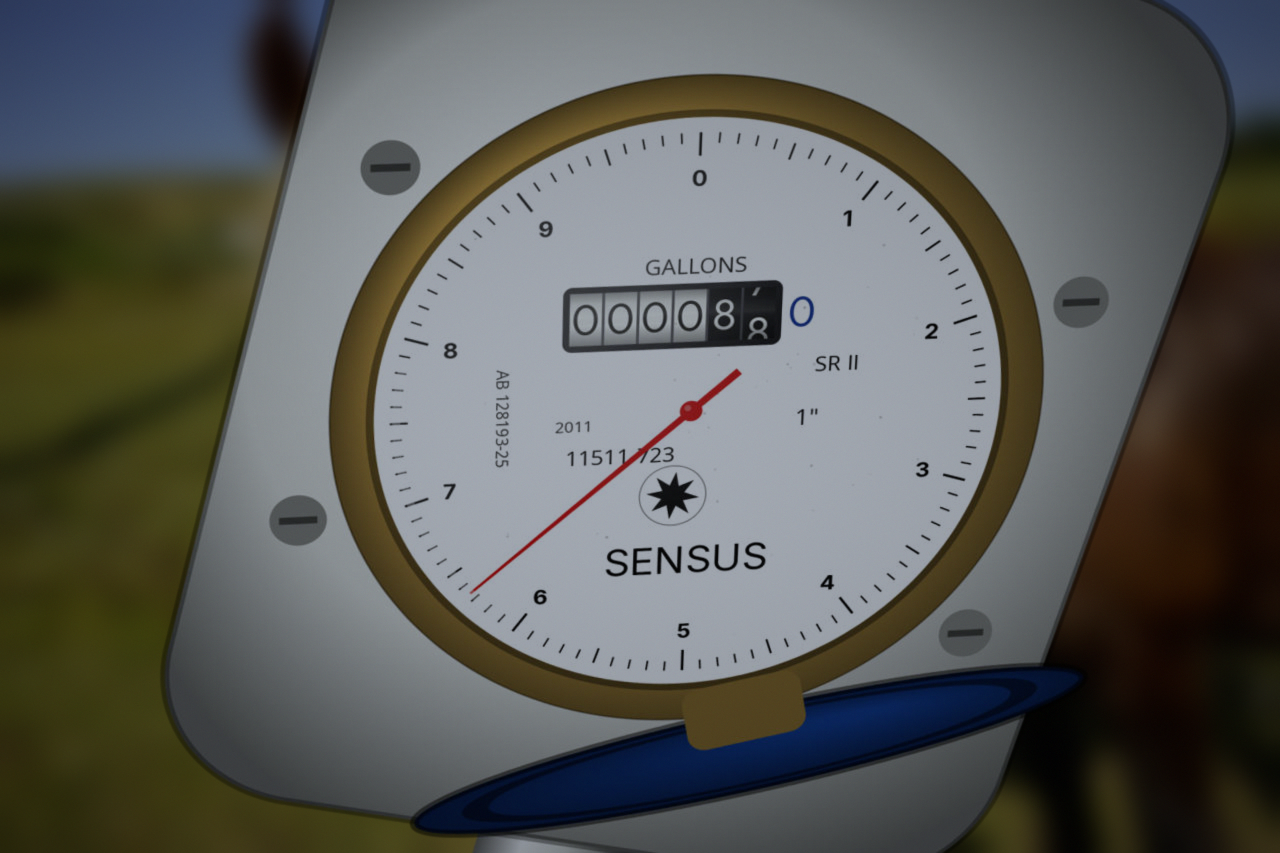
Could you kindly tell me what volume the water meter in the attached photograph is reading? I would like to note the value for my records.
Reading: 876.3 gal
